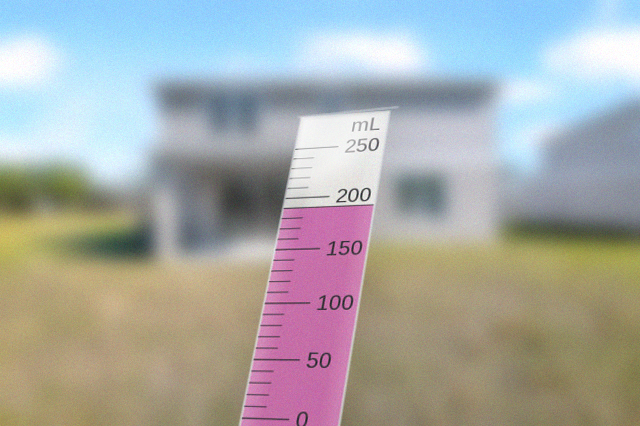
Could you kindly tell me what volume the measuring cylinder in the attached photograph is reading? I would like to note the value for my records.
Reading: 190 mL
